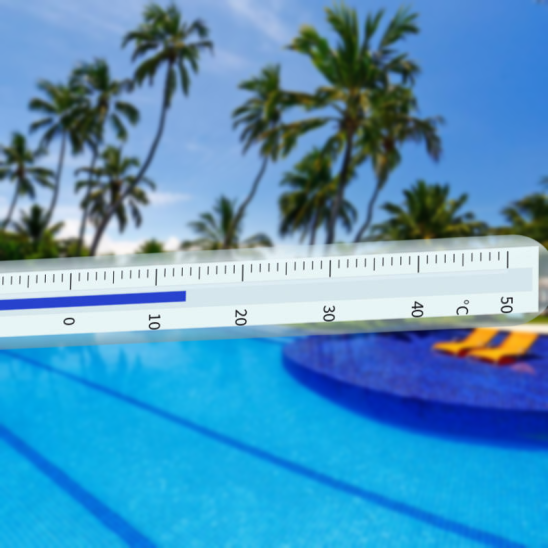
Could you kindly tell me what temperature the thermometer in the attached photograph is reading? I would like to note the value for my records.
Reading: 13.5 °C
